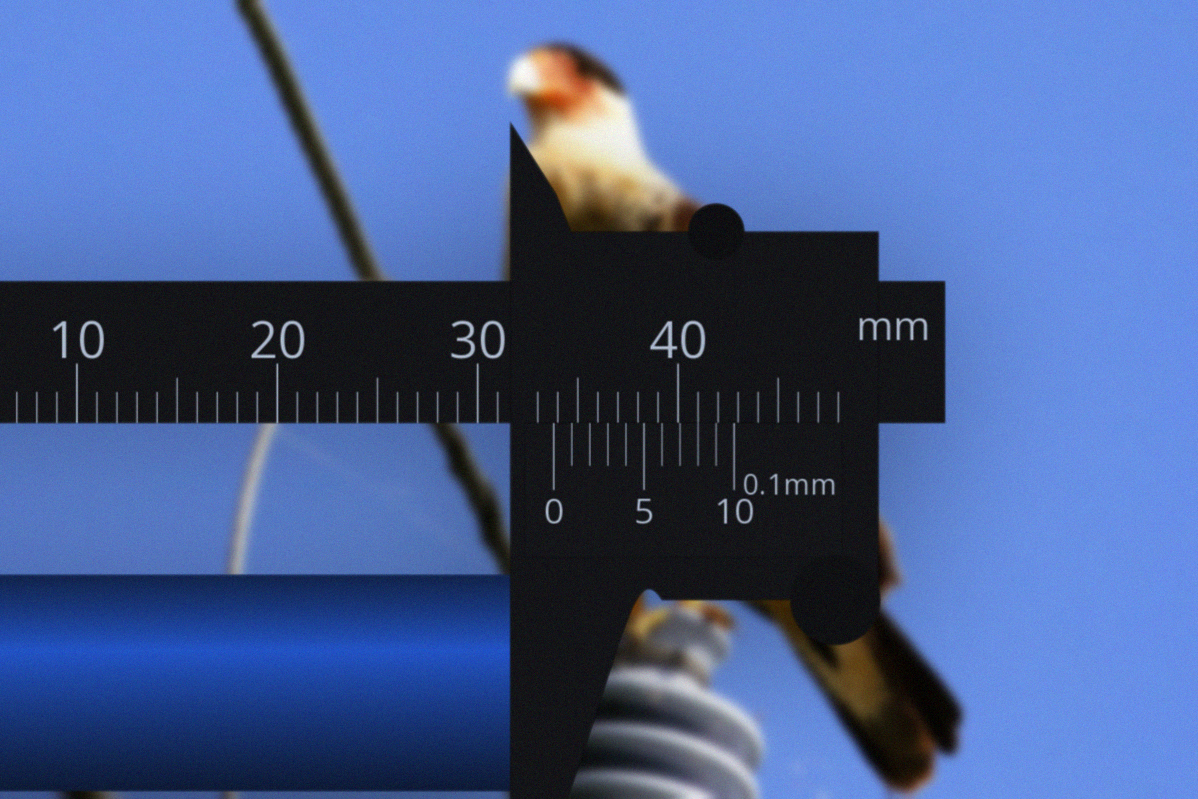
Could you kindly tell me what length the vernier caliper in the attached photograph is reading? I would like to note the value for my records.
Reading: 33.8 mm
